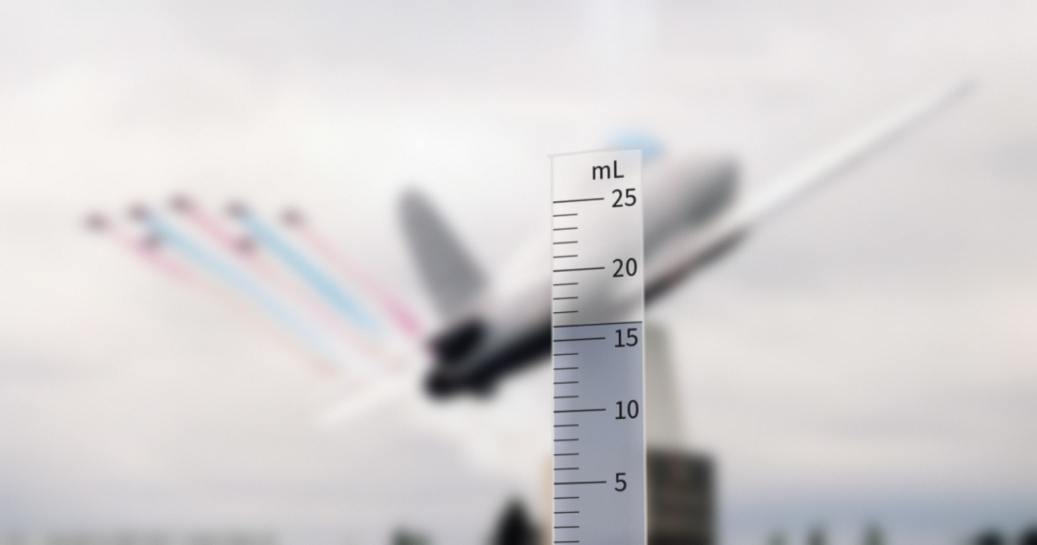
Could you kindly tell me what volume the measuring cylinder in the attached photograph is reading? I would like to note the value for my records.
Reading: 16 mL
